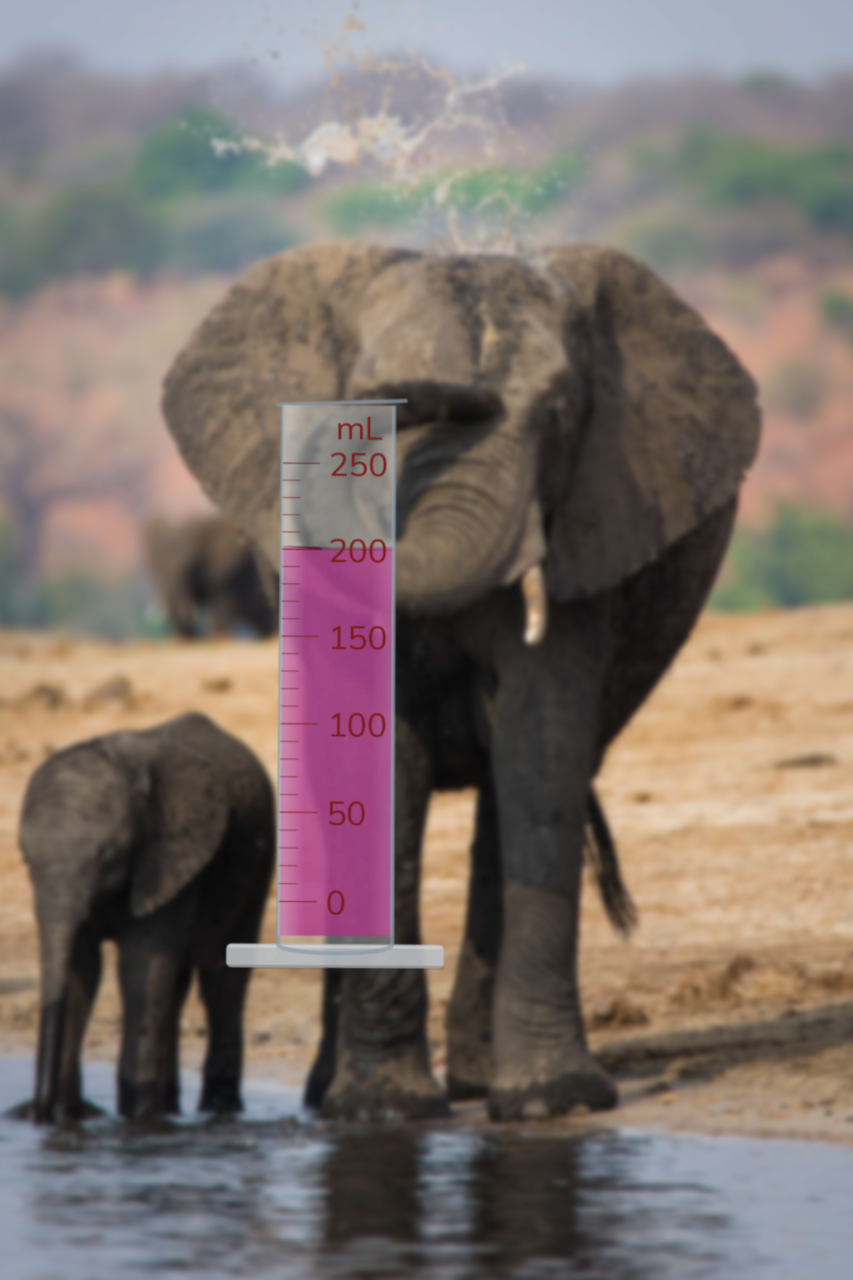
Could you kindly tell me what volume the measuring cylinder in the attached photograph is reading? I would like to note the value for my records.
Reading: 200 mL
